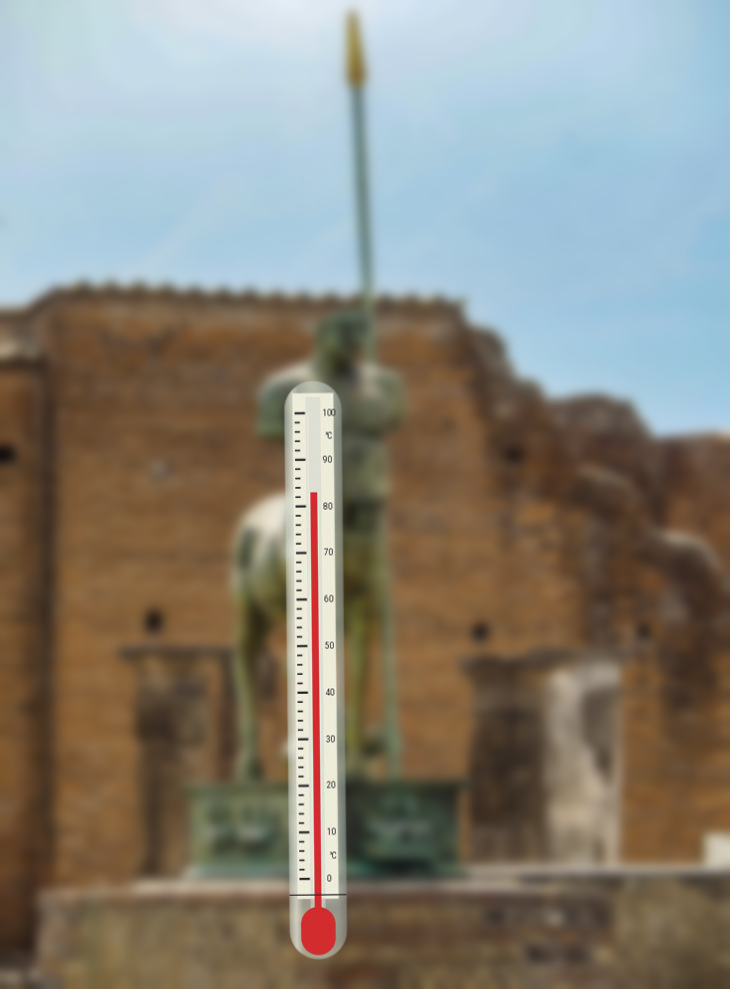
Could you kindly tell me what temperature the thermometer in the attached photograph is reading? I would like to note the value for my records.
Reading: 83 °C
